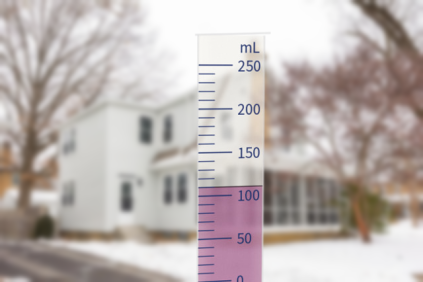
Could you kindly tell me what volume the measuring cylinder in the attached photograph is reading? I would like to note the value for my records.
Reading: 110 mL
